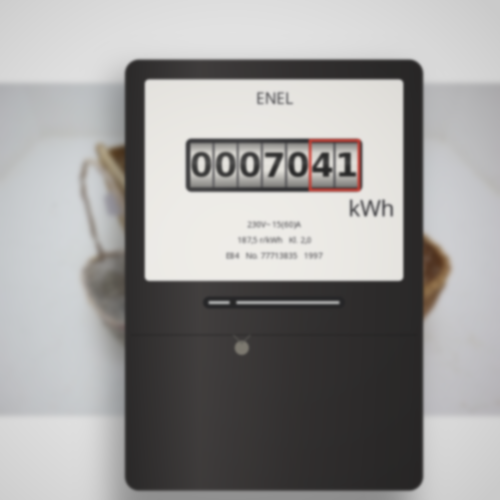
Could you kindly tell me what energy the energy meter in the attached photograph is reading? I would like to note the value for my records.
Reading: 70.41 kWh
